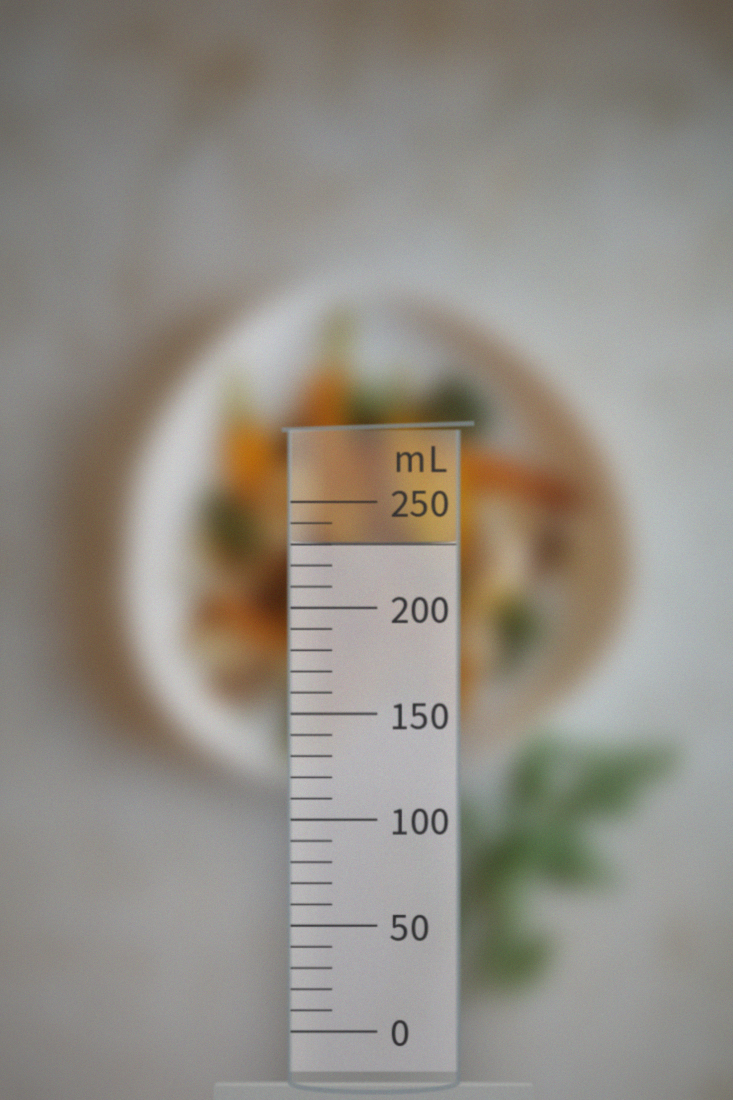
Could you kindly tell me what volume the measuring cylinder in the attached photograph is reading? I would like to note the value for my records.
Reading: 230 mL
